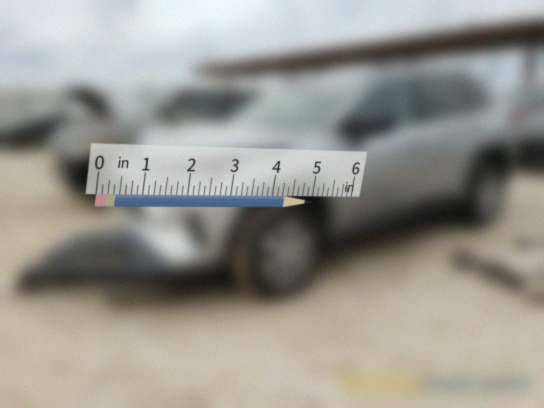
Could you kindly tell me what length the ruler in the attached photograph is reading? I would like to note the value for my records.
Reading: 5 in
